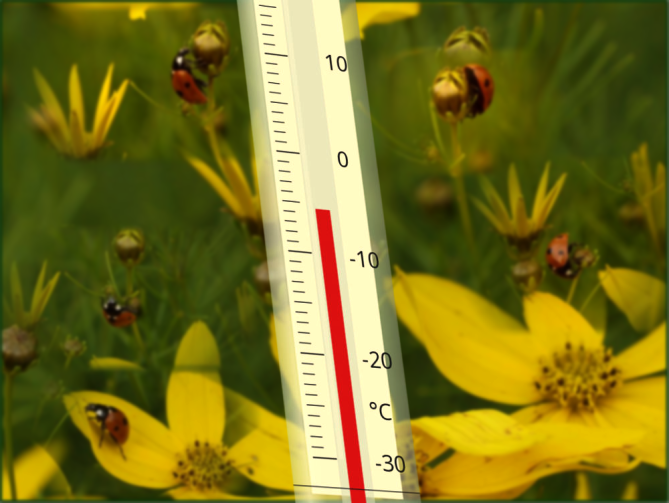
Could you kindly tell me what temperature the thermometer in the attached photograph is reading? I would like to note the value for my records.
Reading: -5.5 °C
